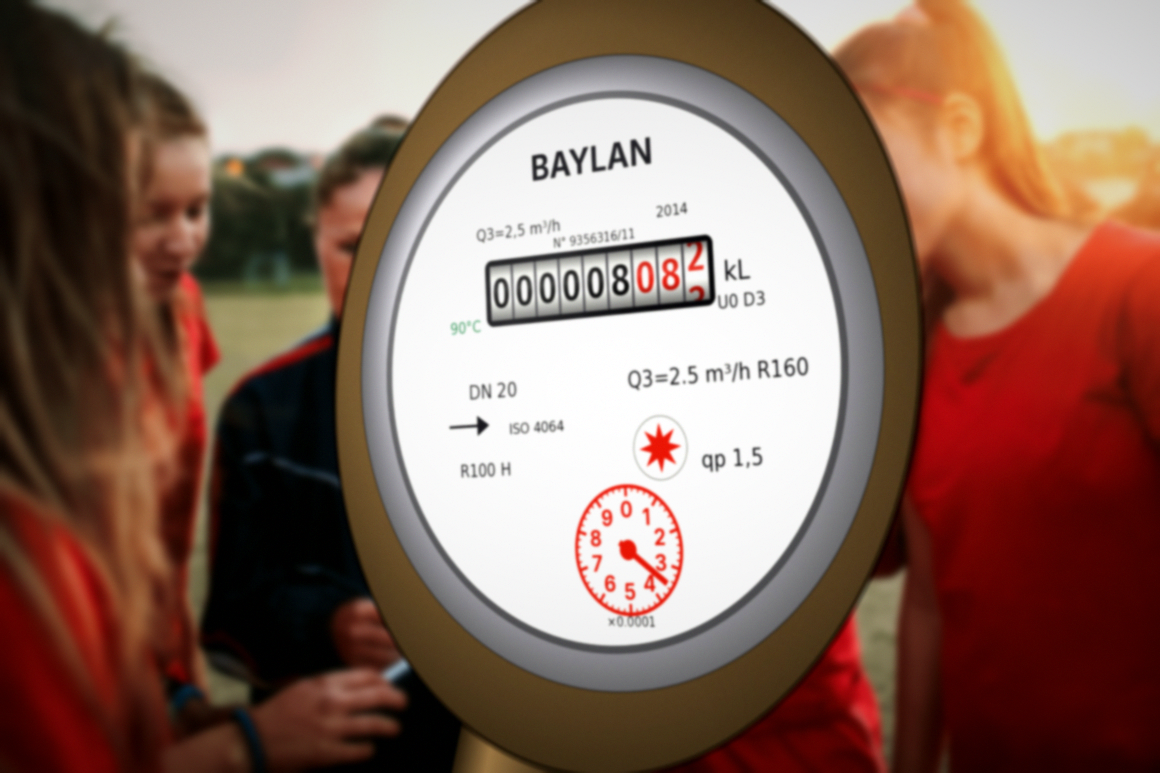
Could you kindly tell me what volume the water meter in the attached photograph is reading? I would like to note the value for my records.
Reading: 8.0823 kL
